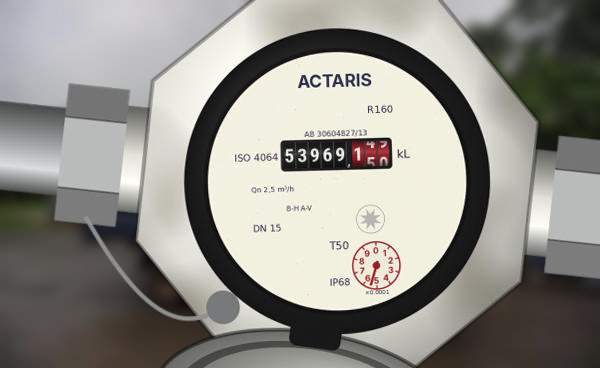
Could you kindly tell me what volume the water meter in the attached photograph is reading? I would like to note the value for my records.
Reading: 53969.1495 kL
